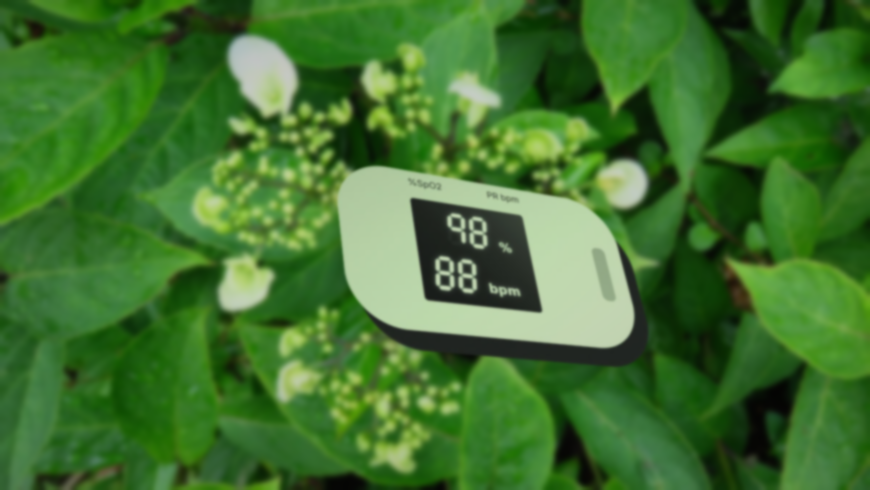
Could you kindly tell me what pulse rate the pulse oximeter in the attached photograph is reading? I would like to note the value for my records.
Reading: 88 bpm
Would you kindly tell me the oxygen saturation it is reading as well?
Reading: 98 %
